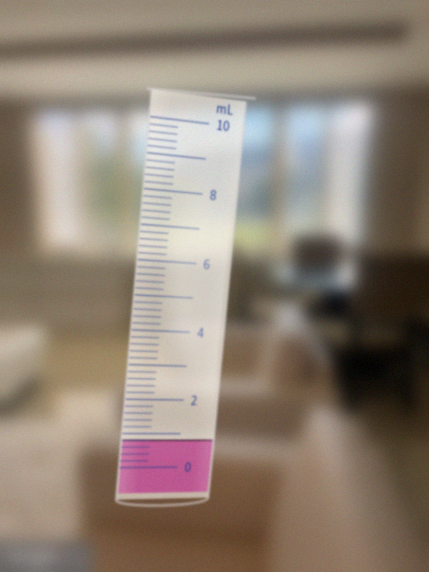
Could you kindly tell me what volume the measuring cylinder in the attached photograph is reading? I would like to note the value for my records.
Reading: 0.8 mL
